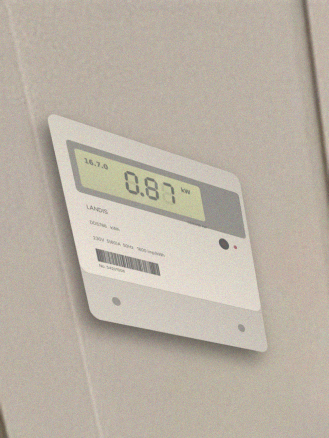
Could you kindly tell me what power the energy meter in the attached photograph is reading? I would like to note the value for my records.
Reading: 0.87 kW
